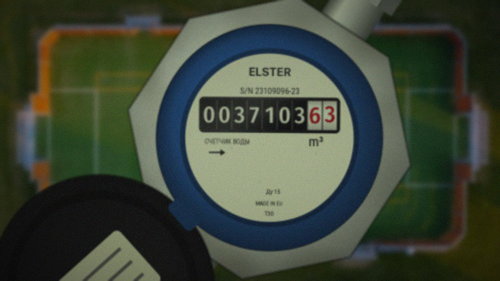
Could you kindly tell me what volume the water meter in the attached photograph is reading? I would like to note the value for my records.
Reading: 37103.63 m³
